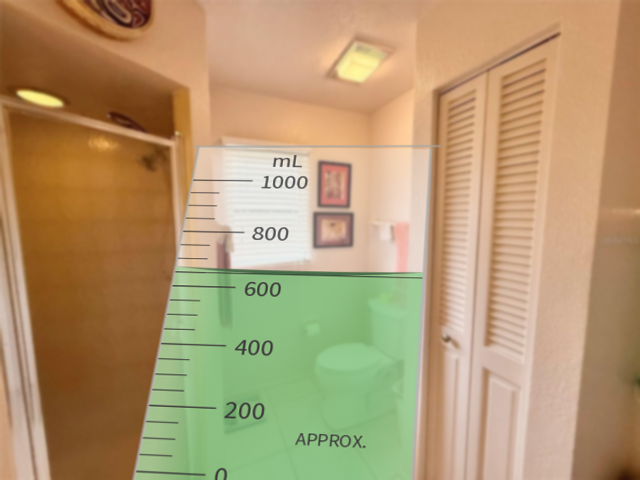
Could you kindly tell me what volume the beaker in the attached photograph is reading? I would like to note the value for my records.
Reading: 650 mL
